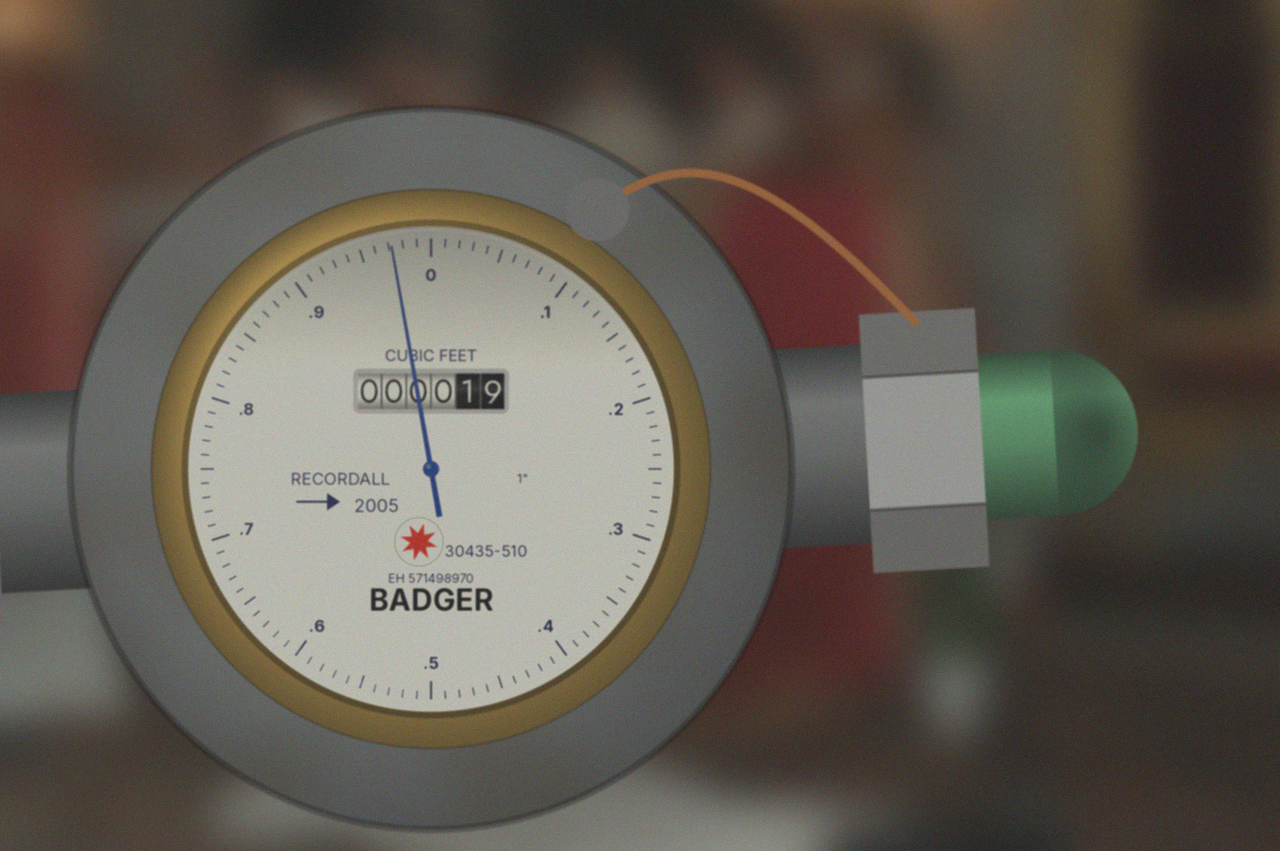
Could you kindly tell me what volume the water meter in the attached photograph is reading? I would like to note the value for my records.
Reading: 18.97 ft³
